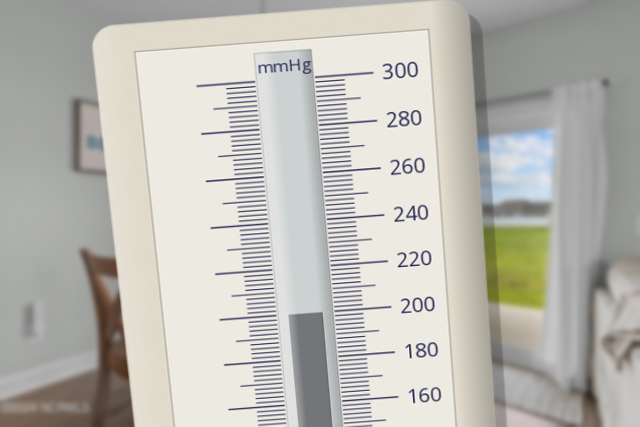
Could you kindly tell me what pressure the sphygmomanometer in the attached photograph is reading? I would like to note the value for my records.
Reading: 200 mmHg
